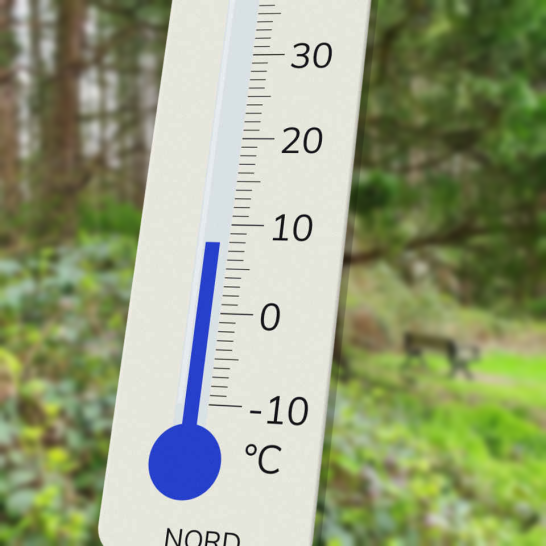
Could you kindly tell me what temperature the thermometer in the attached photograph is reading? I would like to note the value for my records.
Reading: 8 °C
